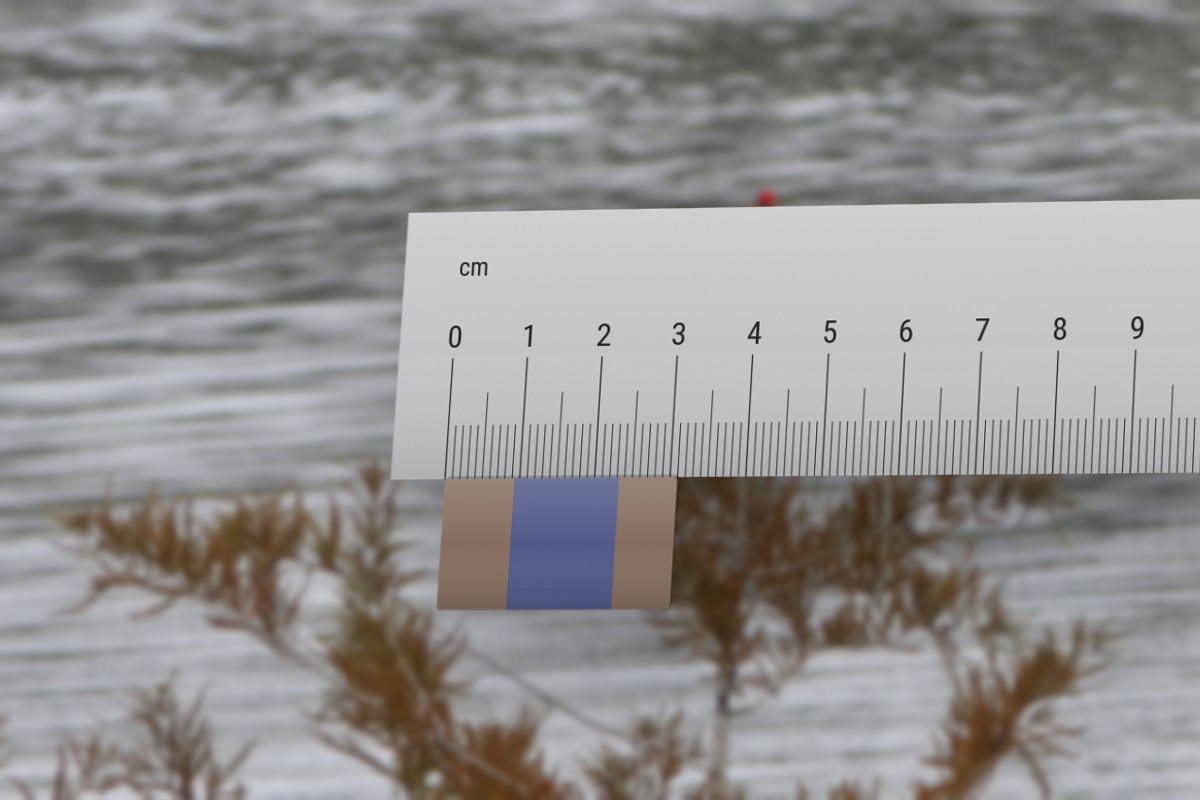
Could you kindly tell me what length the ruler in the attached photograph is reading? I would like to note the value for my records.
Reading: 3.1 cm
